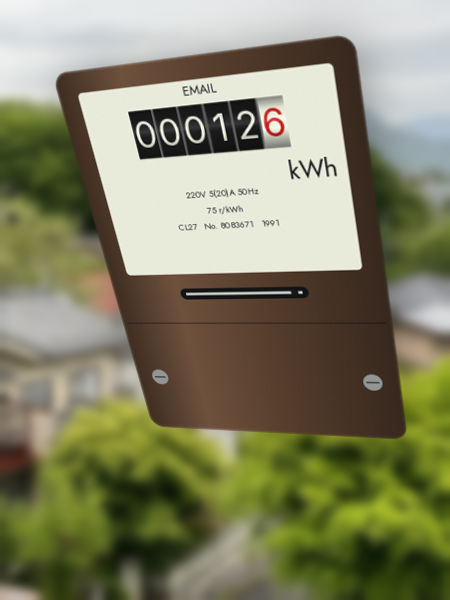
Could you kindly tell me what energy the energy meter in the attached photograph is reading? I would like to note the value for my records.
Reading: 12.6 kWh
